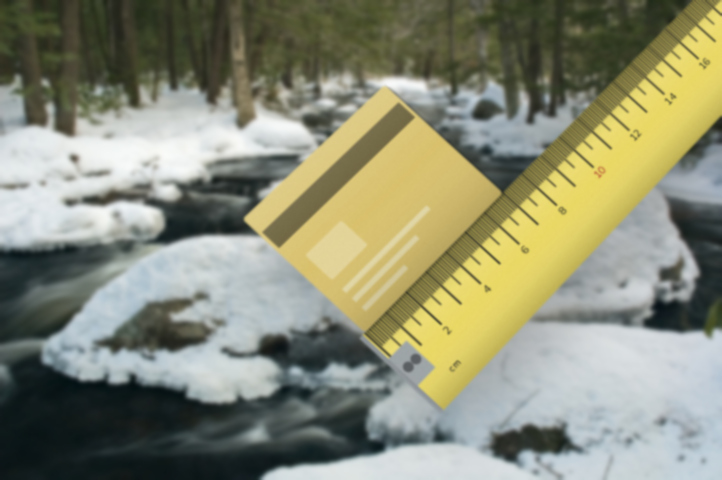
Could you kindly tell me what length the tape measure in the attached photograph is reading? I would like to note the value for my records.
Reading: 7 cm
